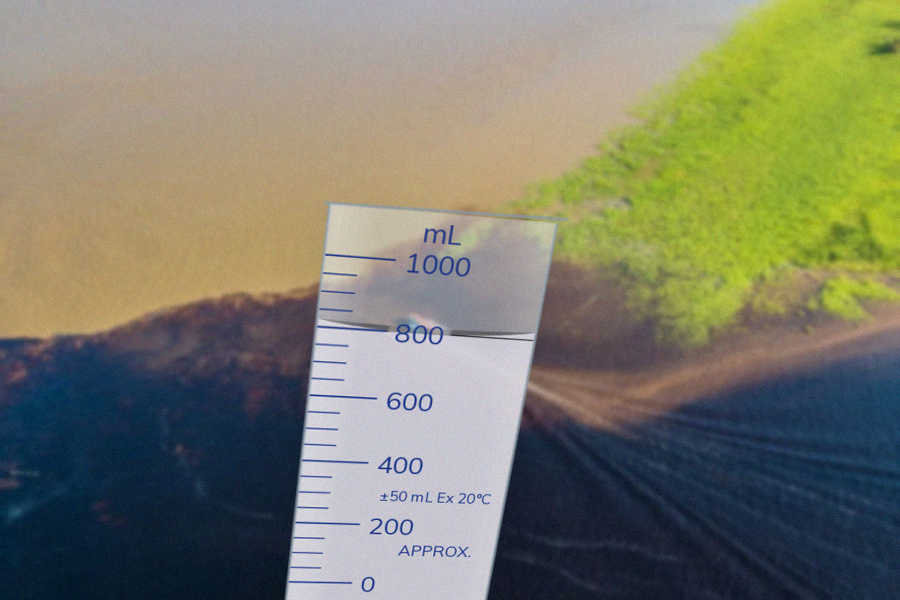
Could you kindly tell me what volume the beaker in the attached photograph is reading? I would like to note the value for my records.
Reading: 800 mL
